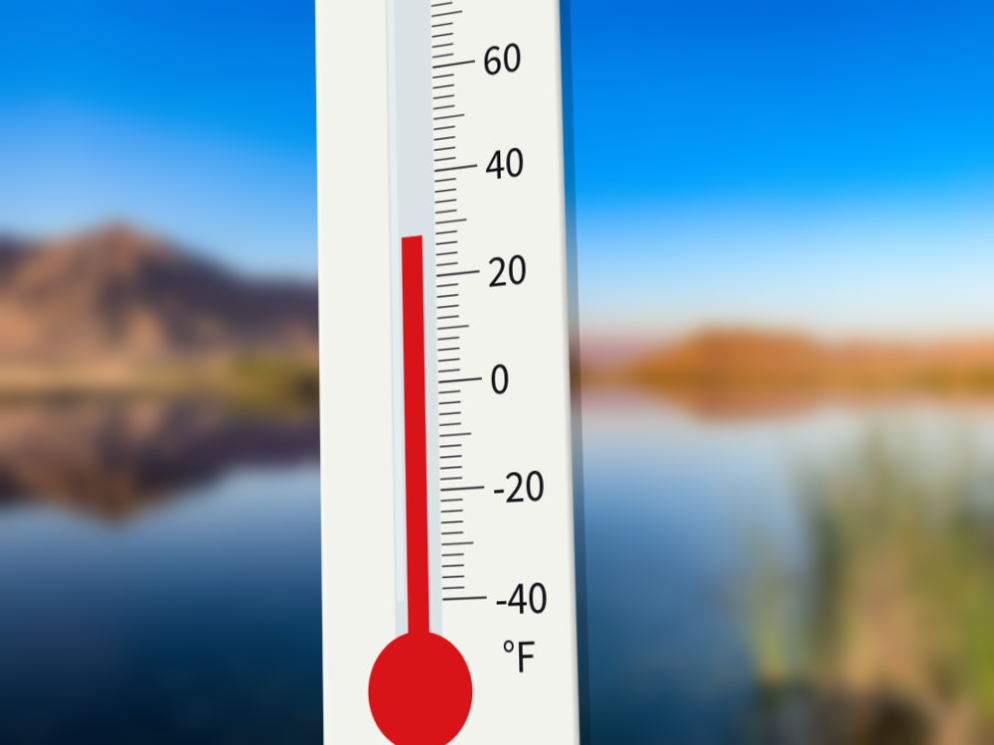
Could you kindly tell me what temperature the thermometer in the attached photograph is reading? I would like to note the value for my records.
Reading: 28 °F
